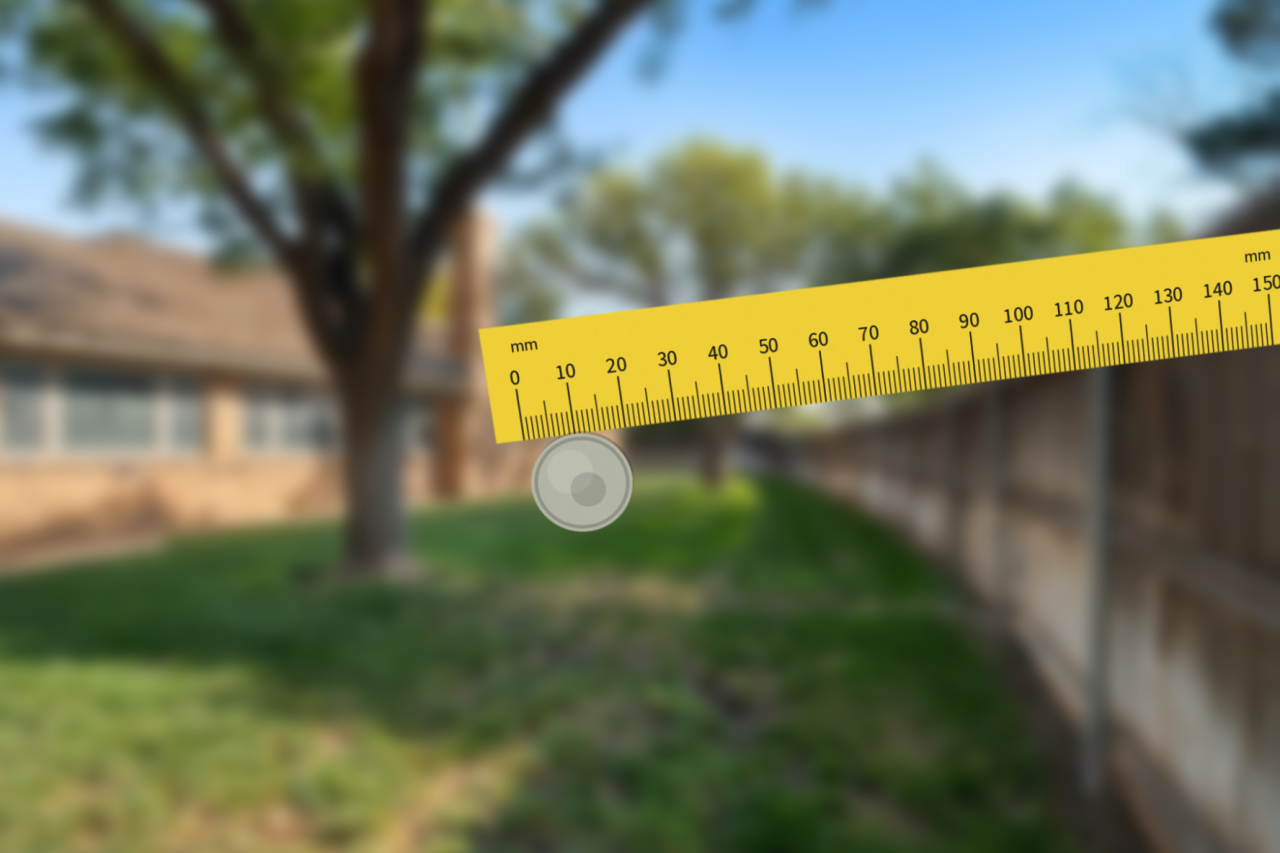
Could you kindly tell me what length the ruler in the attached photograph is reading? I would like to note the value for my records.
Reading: 20 mm
